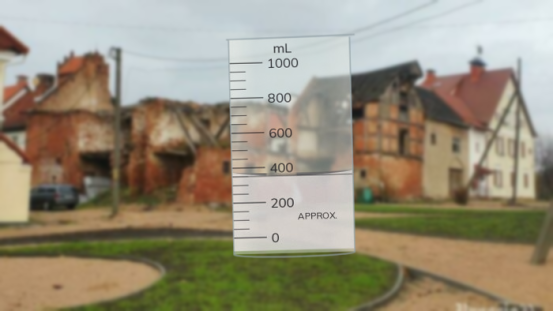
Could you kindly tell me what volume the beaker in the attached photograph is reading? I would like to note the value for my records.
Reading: 350 mL
